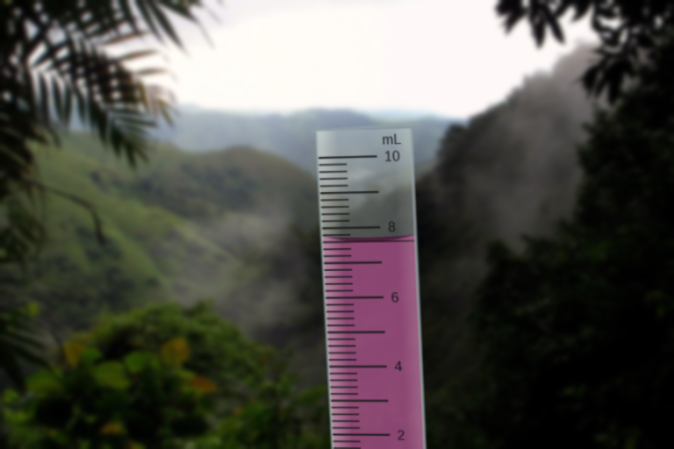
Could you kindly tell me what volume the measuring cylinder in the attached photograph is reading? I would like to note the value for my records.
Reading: 7.6 mL
